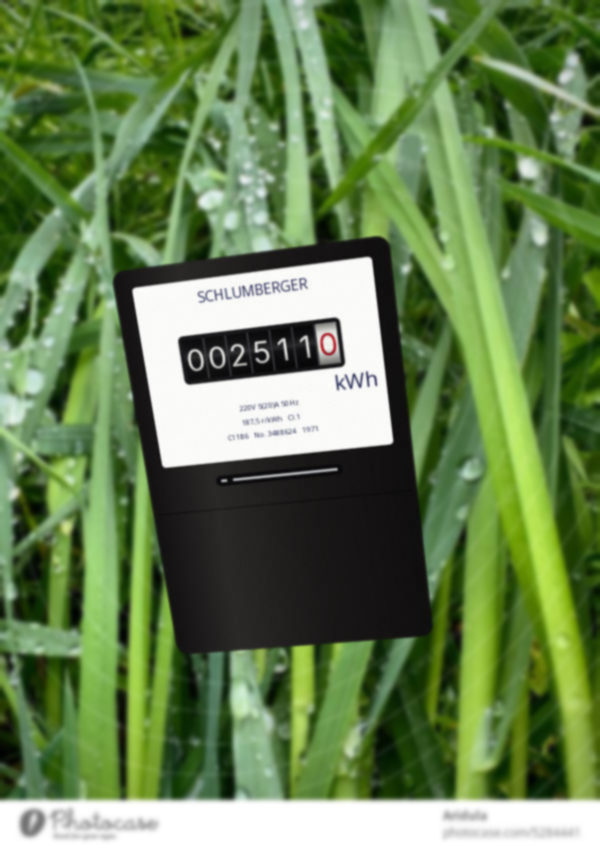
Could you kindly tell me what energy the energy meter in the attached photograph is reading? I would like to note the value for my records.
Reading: 2511.0 kWh
